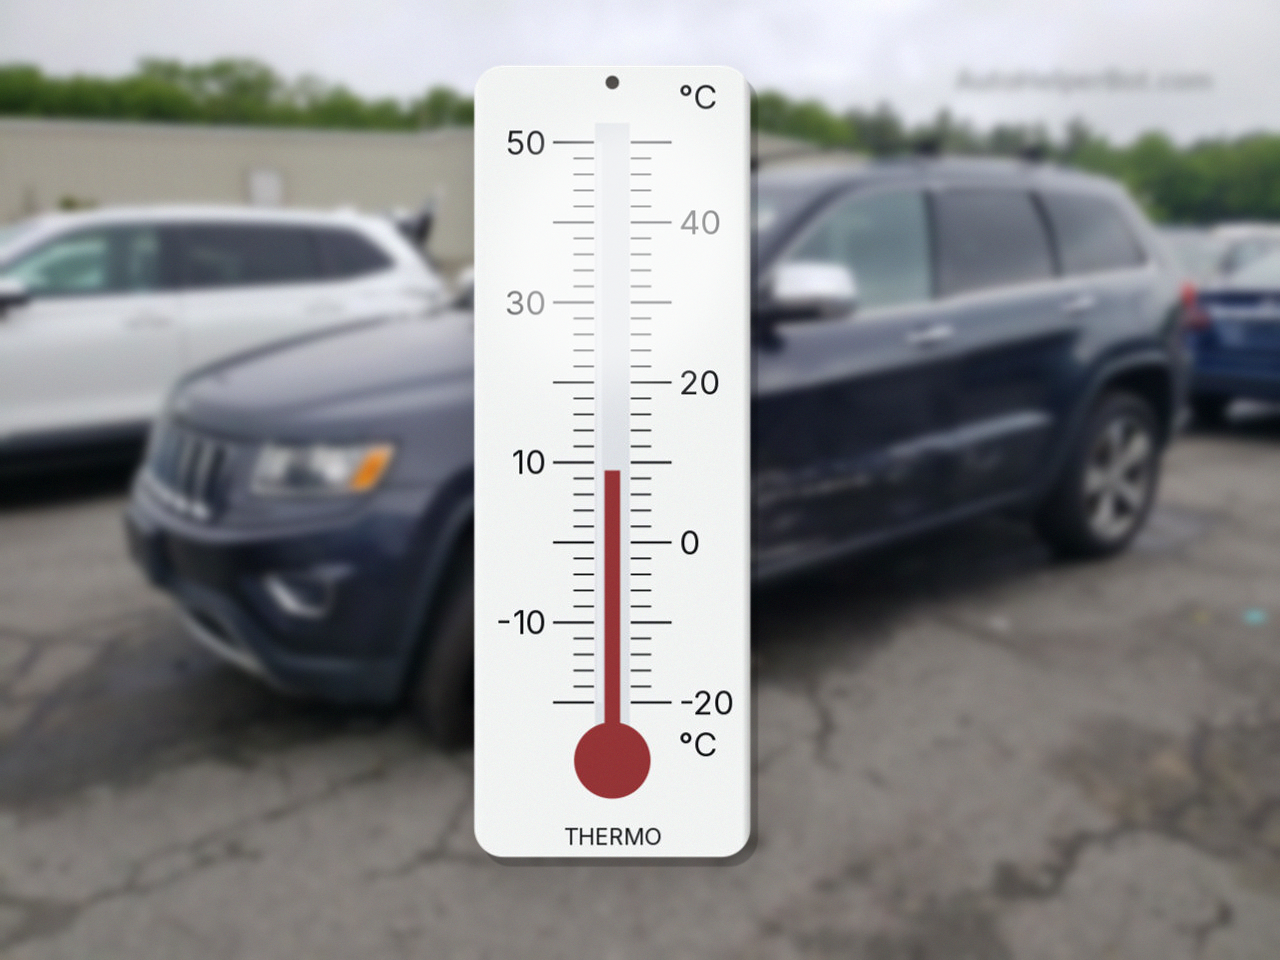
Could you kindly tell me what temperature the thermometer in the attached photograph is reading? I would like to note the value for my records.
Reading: 9 °C
